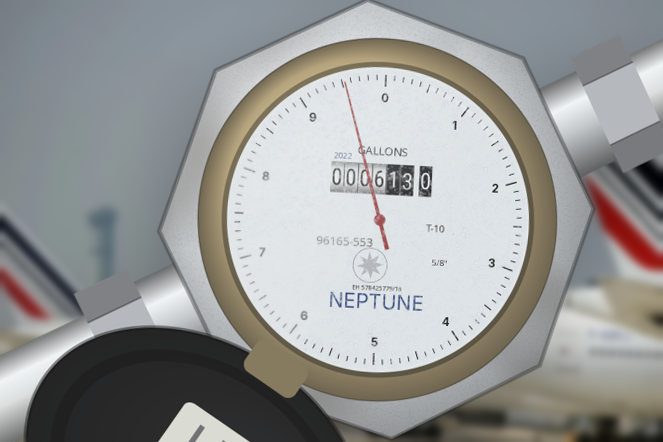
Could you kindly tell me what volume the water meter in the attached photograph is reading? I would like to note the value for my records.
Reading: 6129.5 gal
